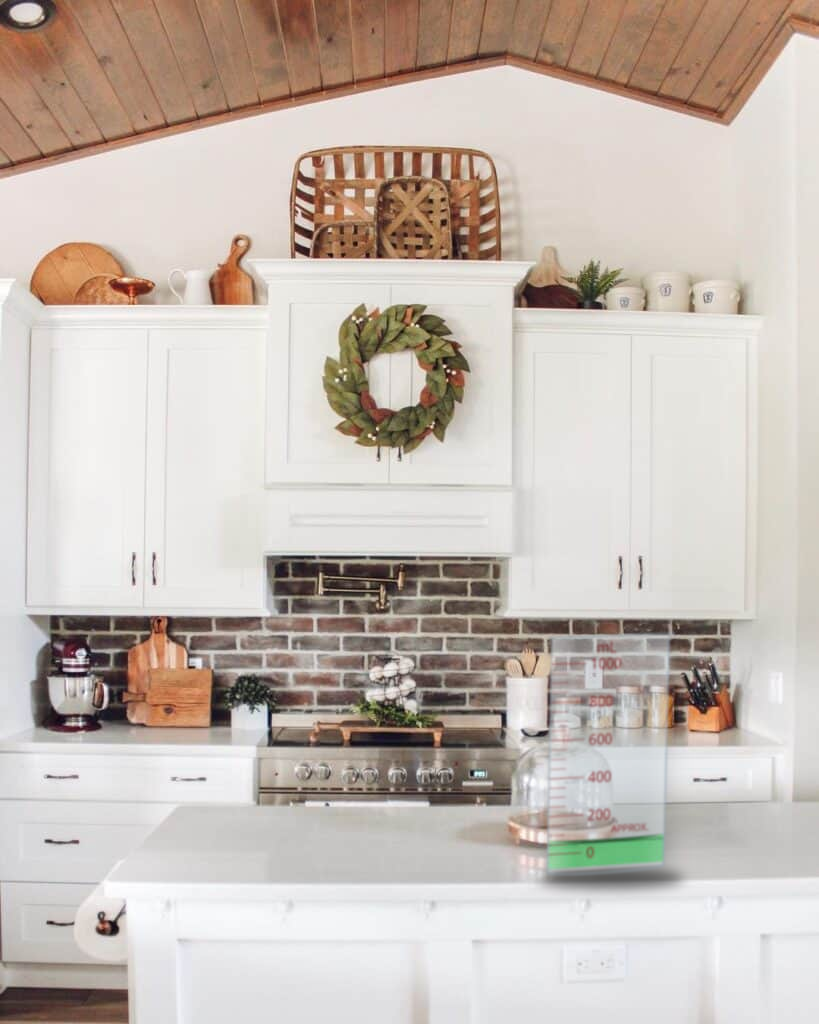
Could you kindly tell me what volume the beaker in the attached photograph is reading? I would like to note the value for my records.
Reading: 50 mL
